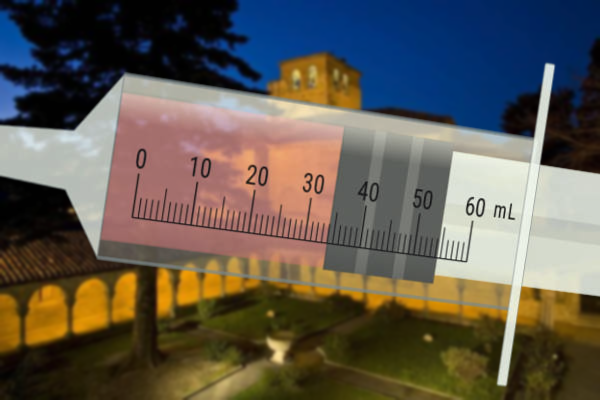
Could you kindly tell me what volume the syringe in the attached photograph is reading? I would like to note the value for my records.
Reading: 34 mL
